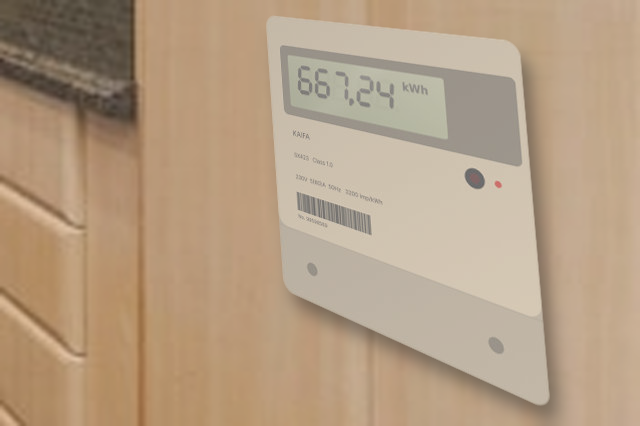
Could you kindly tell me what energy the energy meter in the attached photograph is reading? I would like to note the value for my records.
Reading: 667.24 kWh
